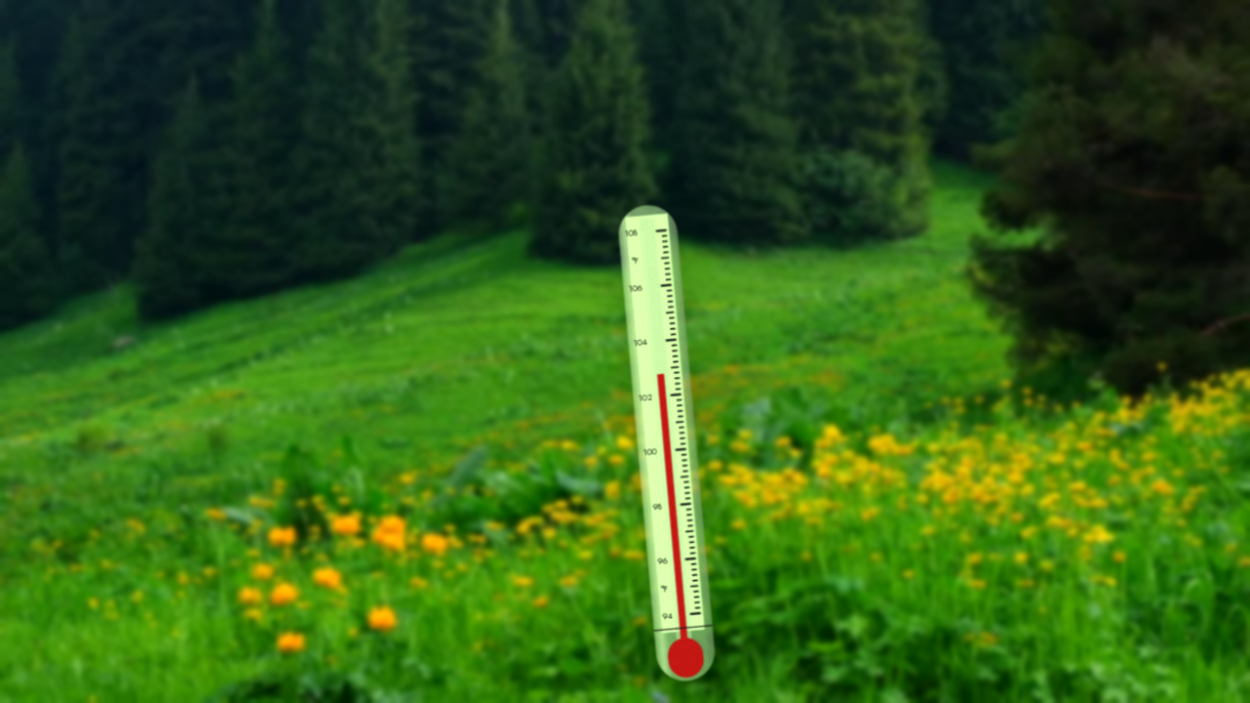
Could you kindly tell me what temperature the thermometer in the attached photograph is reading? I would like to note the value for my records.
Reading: 102.8 °F
